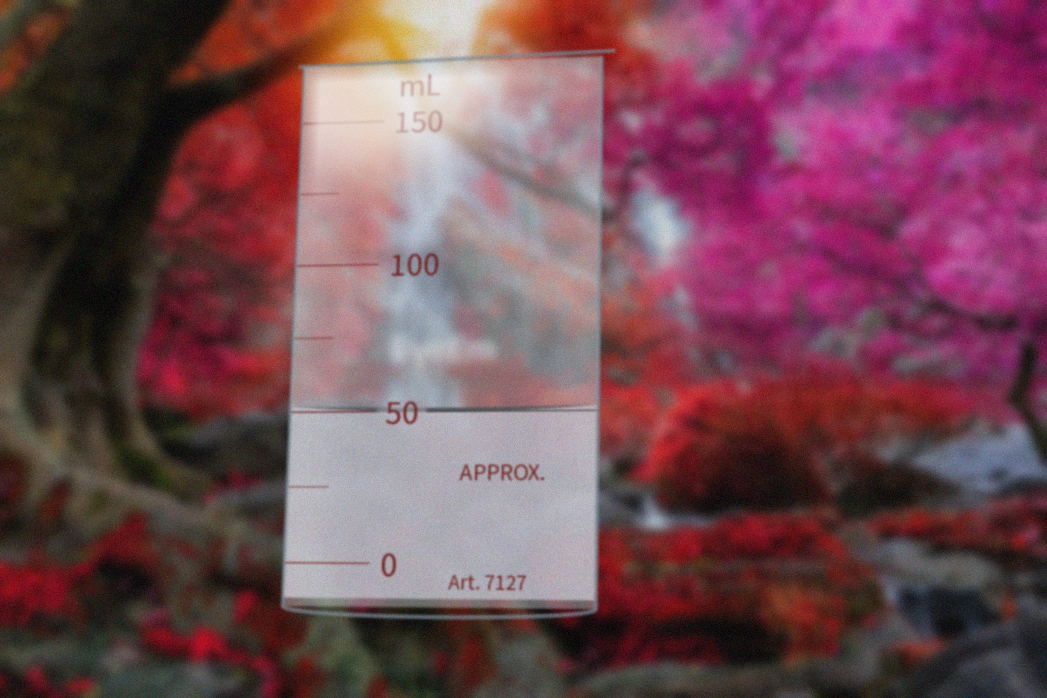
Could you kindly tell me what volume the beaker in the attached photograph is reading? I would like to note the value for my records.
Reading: 50 mL
